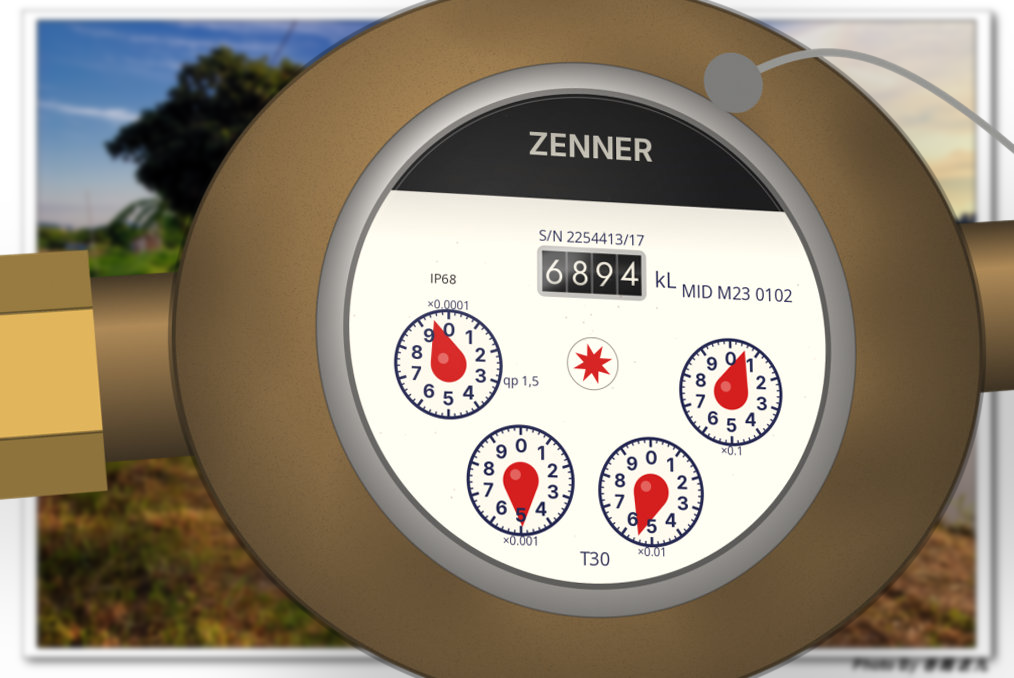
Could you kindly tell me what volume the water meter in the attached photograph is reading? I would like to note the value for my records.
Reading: 6894.0549 kL
